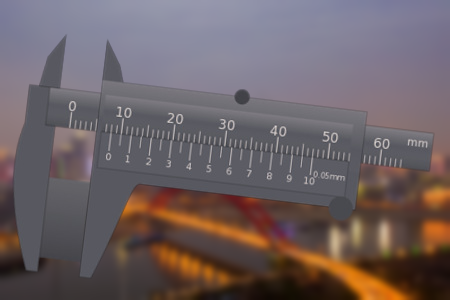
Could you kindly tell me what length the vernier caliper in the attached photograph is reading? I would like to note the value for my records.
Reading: 8.0 mm
